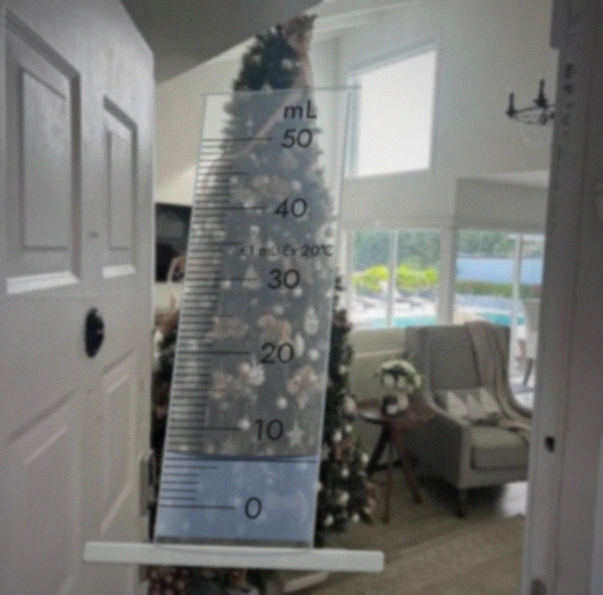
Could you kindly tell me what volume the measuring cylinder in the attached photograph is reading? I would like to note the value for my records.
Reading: 6 mL
